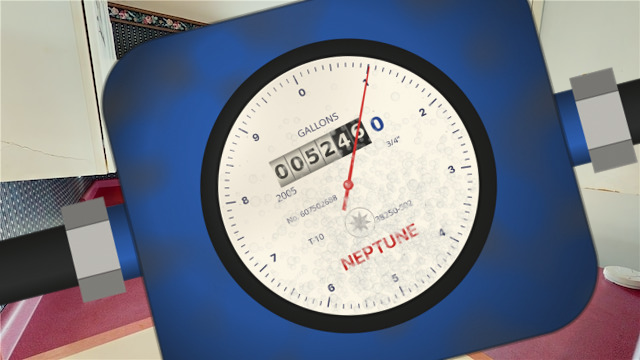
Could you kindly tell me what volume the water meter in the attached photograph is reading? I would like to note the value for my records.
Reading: 52461.0 gal
